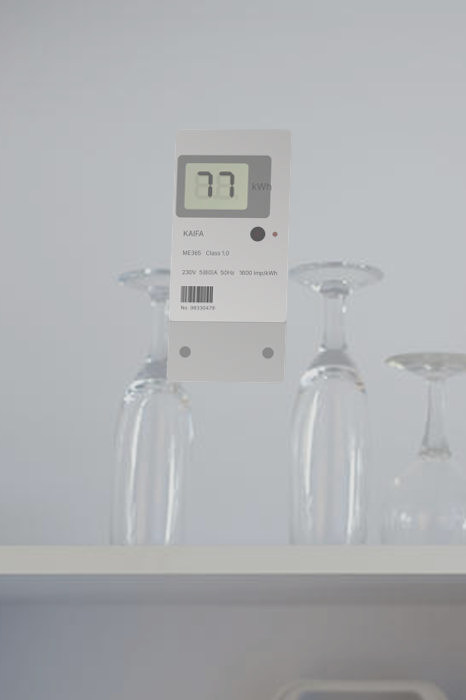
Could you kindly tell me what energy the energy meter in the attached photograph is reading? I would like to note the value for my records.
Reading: 77 kWh
